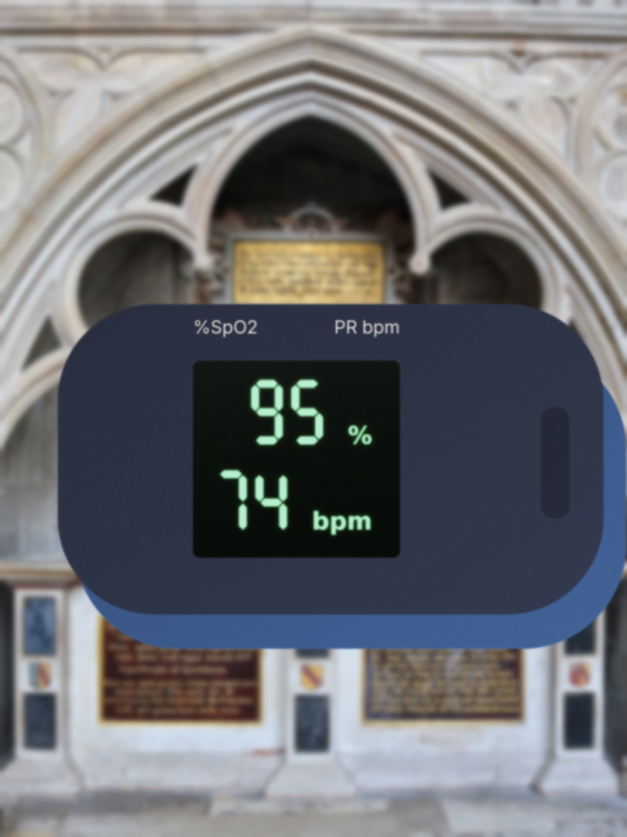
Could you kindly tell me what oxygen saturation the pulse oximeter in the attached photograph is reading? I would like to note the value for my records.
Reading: 95 %
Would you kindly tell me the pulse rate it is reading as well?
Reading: 74 bpm
